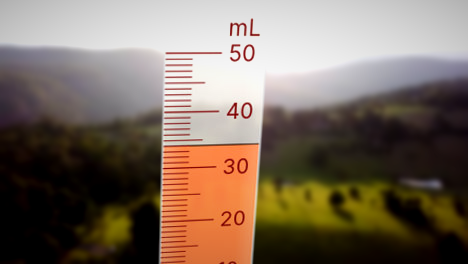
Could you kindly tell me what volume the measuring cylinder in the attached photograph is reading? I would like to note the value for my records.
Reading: 34 mL
